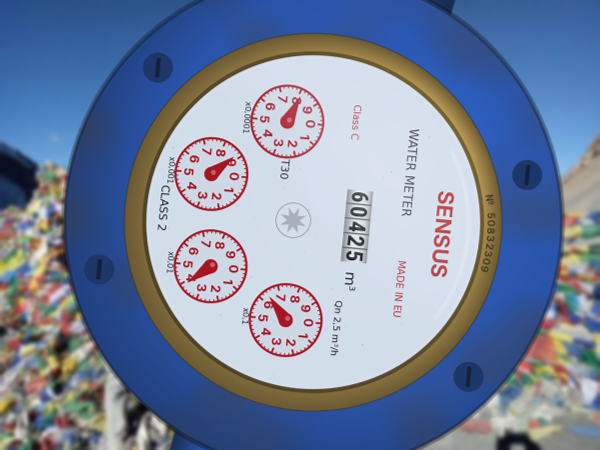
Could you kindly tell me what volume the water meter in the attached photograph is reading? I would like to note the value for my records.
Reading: 60425.6388 m³
